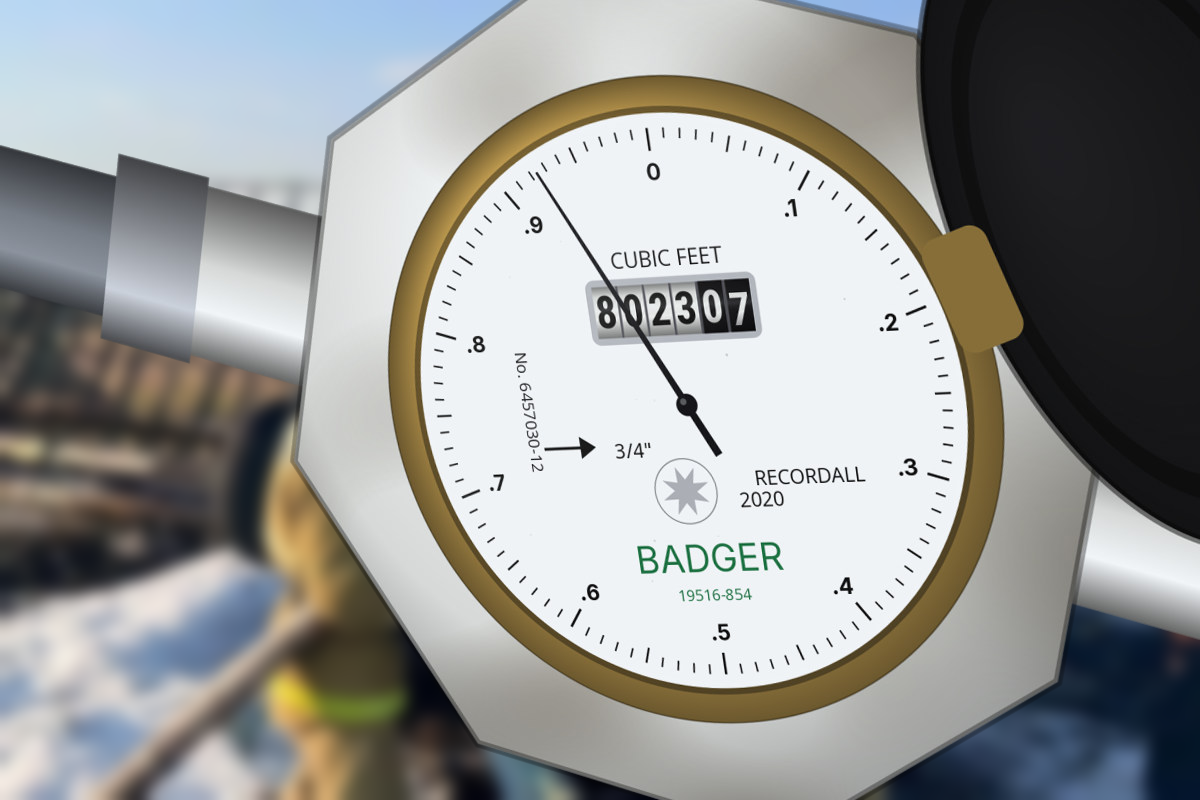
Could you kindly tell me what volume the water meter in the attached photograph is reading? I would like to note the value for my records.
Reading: 802306.92 ft³
